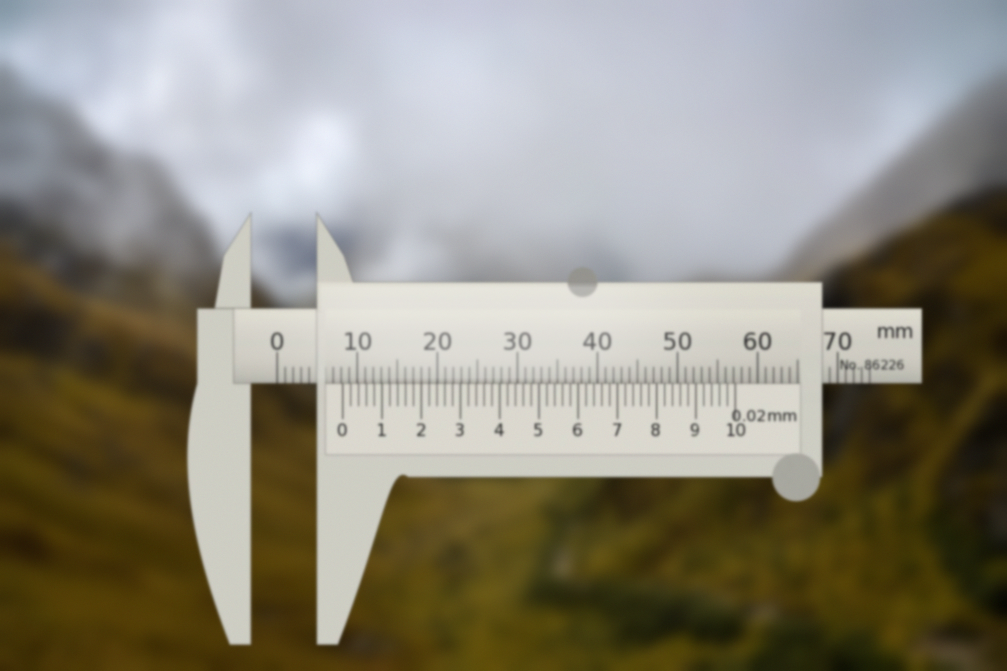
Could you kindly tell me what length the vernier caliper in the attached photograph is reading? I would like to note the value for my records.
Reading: 8.2 mm
